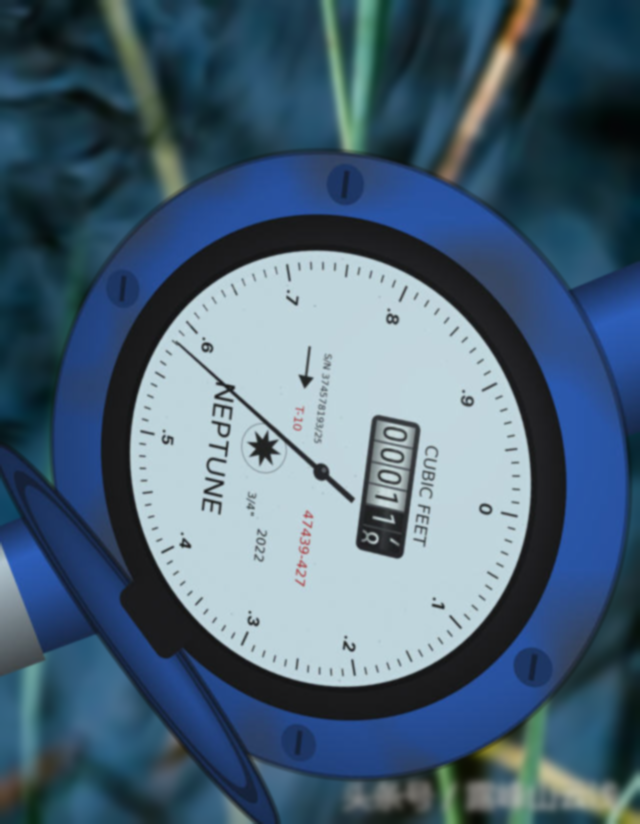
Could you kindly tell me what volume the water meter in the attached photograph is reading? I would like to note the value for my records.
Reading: 117.58 ft³
